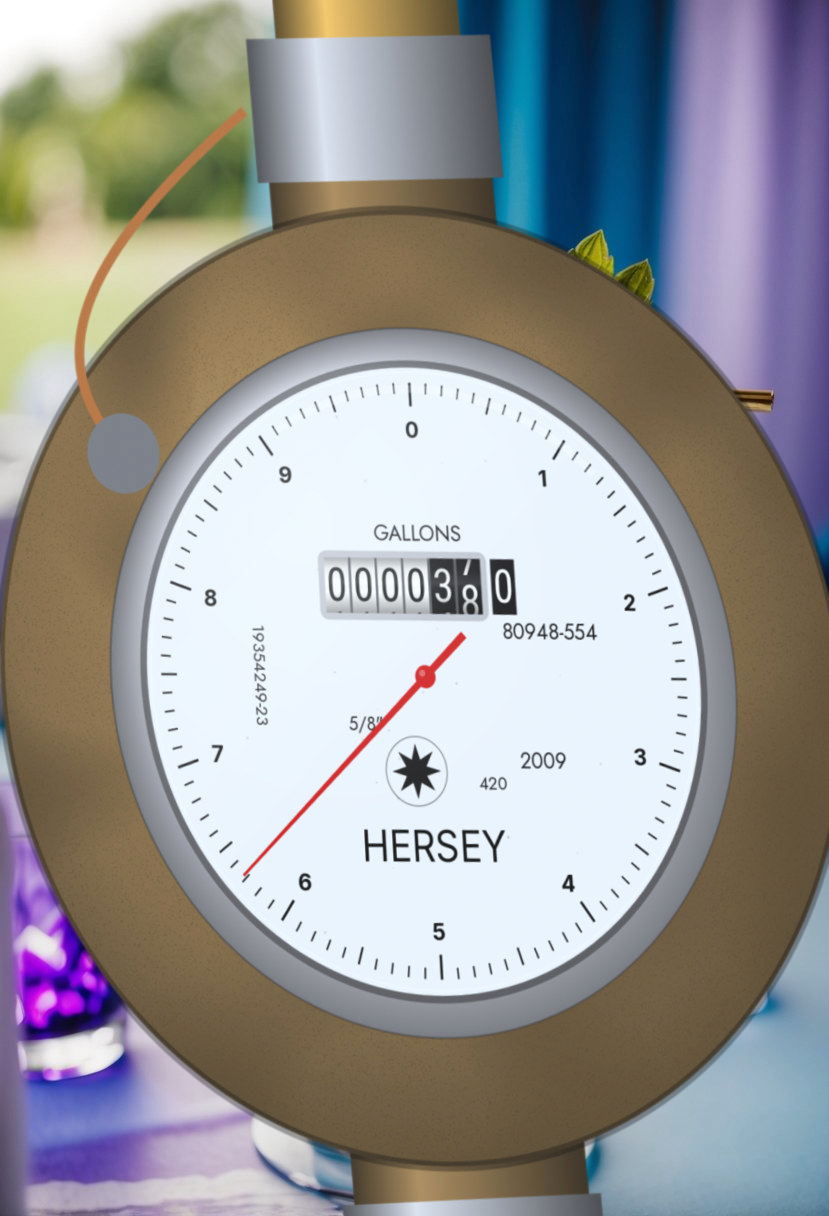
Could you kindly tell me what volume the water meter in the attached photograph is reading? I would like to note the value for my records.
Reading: 376.3 gal
